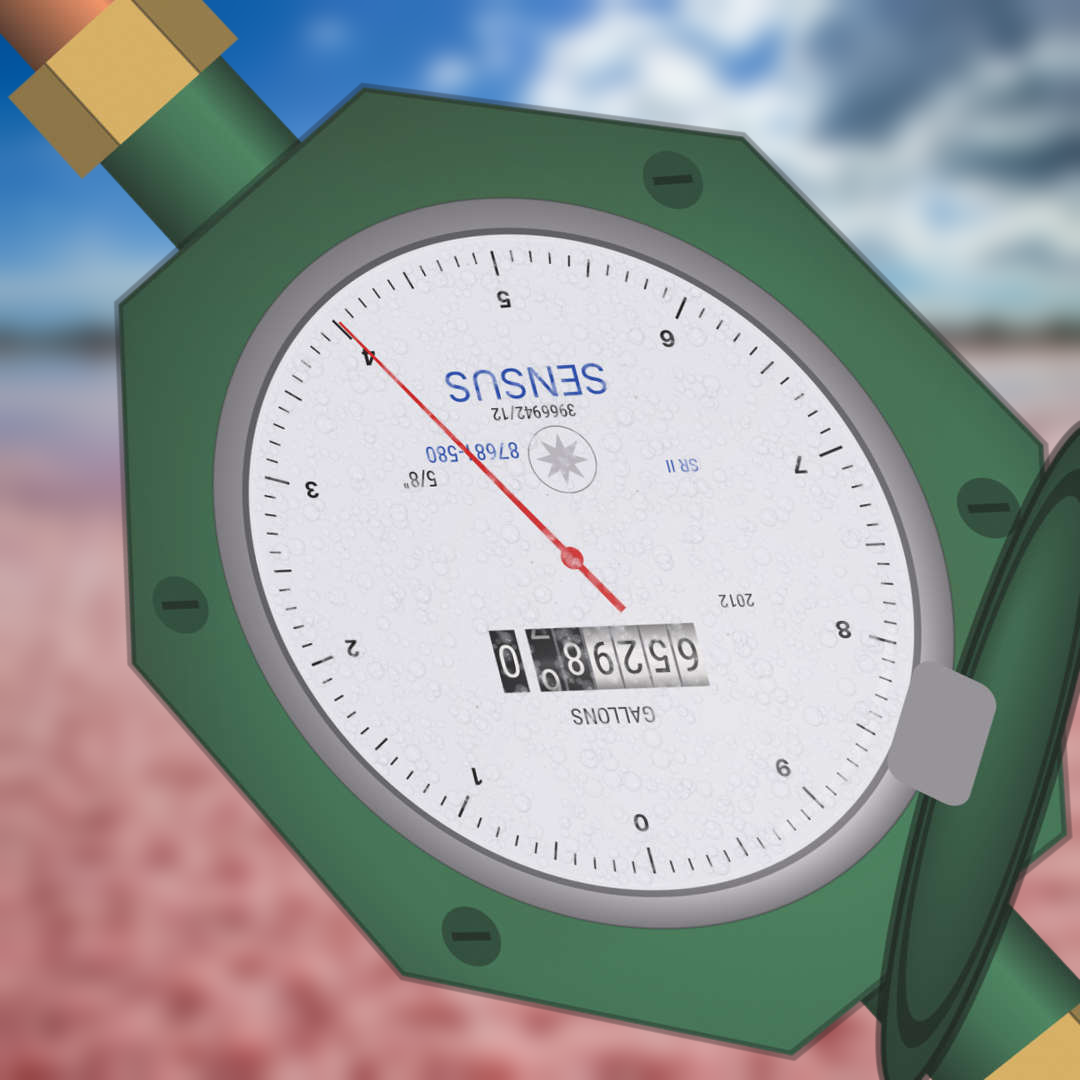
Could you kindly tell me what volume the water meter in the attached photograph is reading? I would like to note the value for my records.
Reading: 6529864.0 gal
